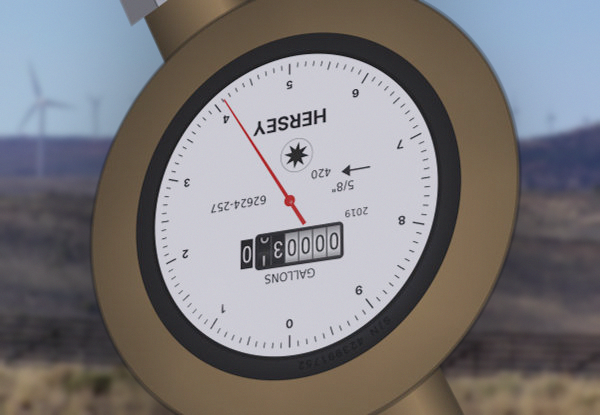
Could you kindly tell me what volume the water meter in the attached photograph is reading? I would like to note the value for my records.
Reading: 314.1 gal
